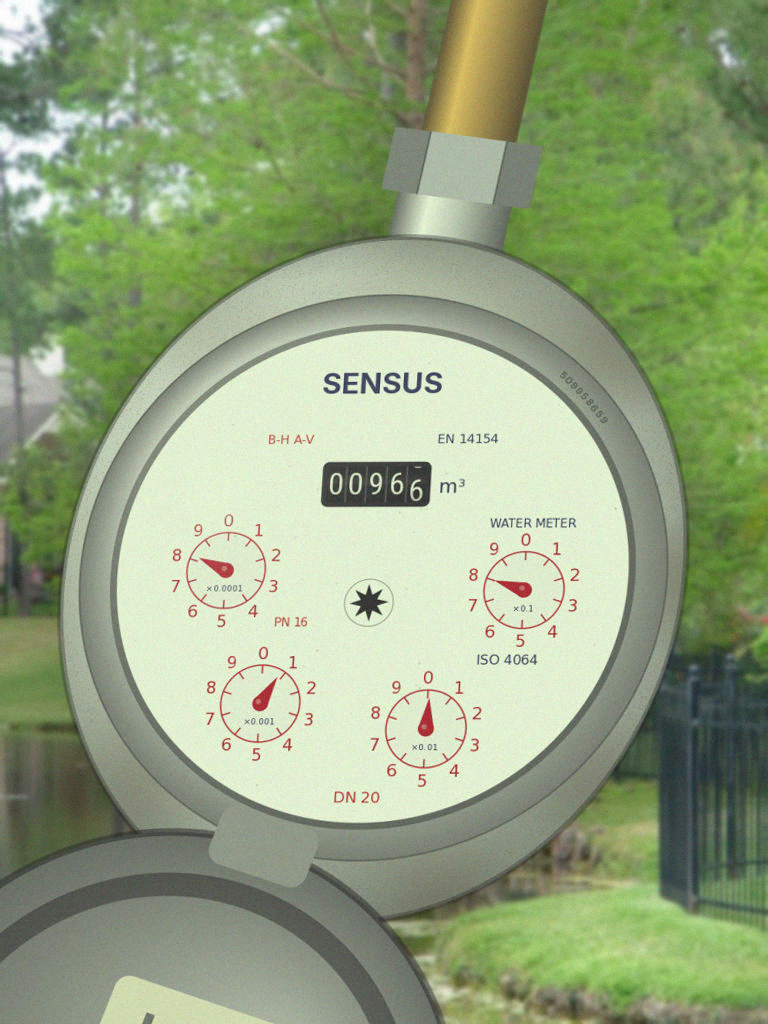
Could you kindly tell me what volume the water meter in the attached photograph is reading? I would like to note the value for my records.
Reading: 965.8008 m³
